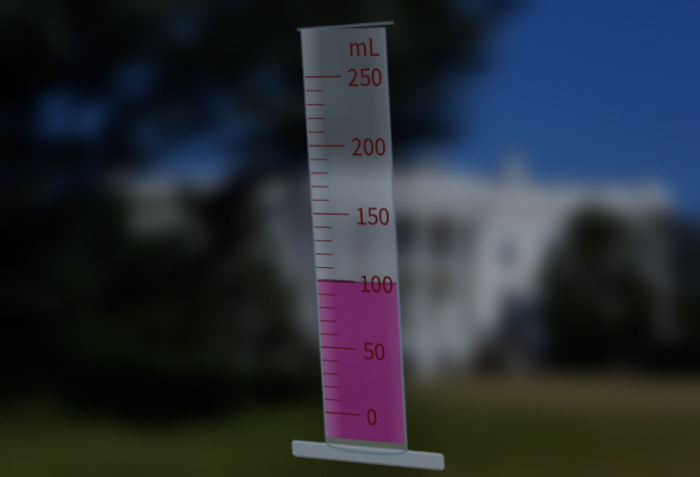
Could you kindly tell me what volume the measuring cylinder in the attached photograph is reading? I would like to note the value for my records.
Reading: 100 mL
